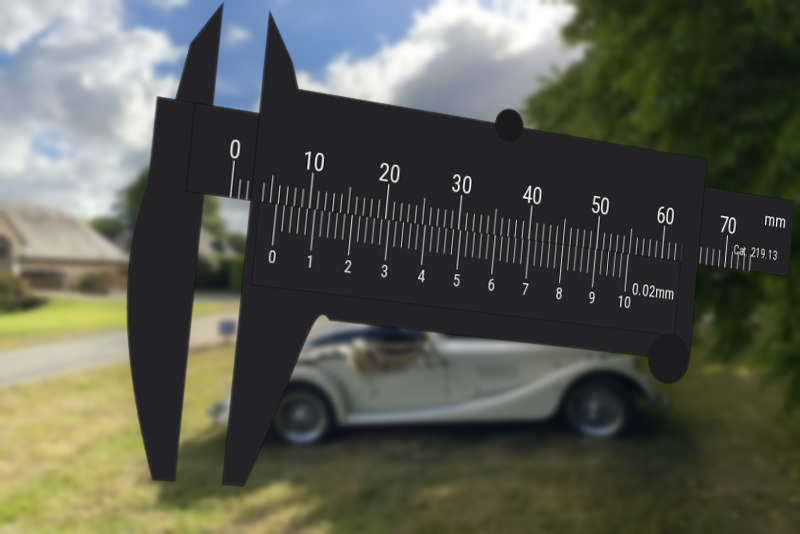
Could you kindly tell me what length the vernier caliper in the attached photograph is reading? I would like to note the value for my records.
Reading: 5.8 mm
